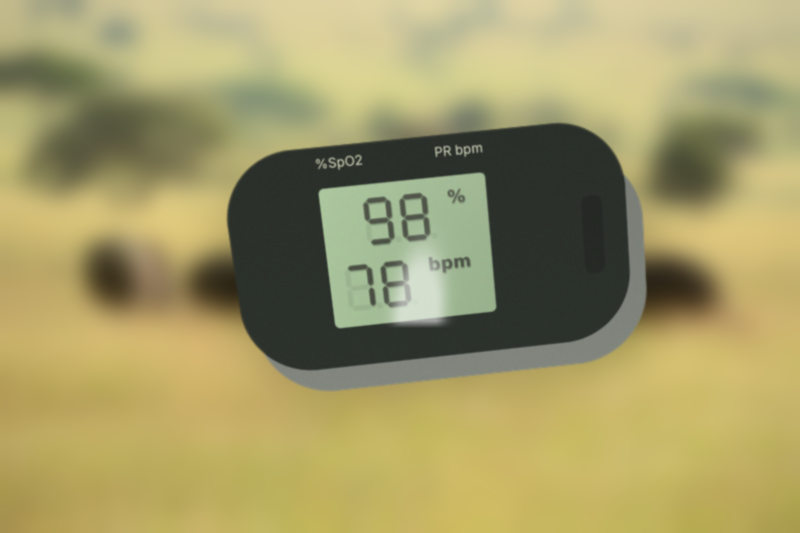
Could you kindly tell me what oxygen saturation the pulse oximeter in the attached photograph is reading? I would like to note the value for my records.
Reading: 98 %
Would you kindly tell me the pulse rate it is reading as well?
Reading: 78 bpm
